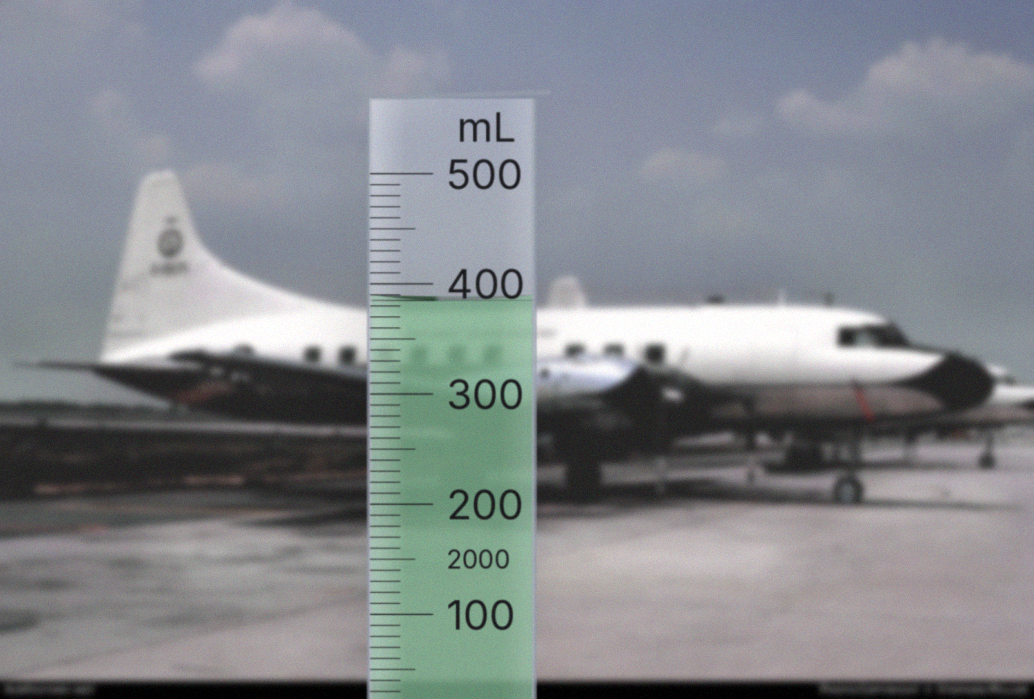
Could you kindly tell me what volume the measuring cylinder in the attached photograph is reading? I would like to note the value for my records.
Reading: 385 mL
